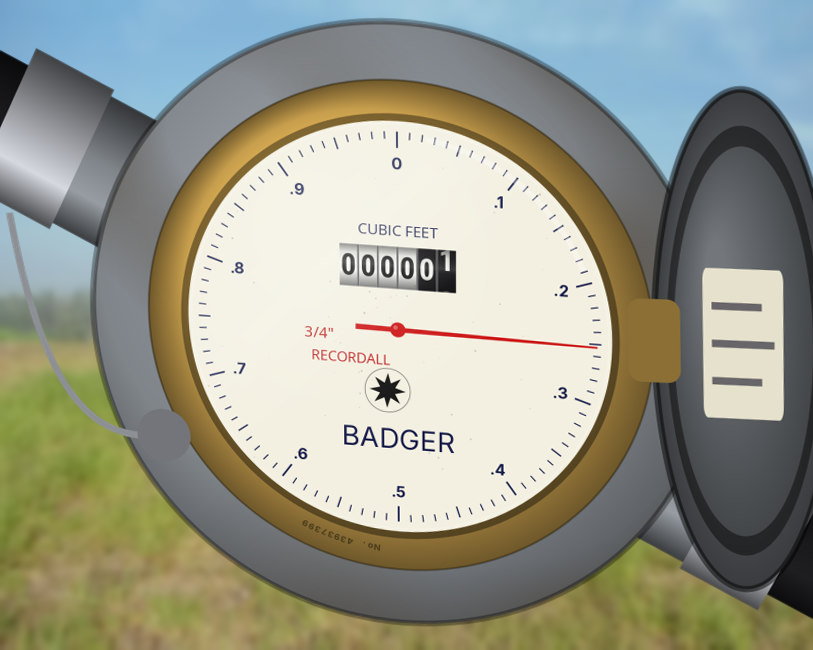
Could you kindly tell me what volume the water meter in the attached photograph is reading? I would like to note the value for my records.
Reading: 1.25 ft³
